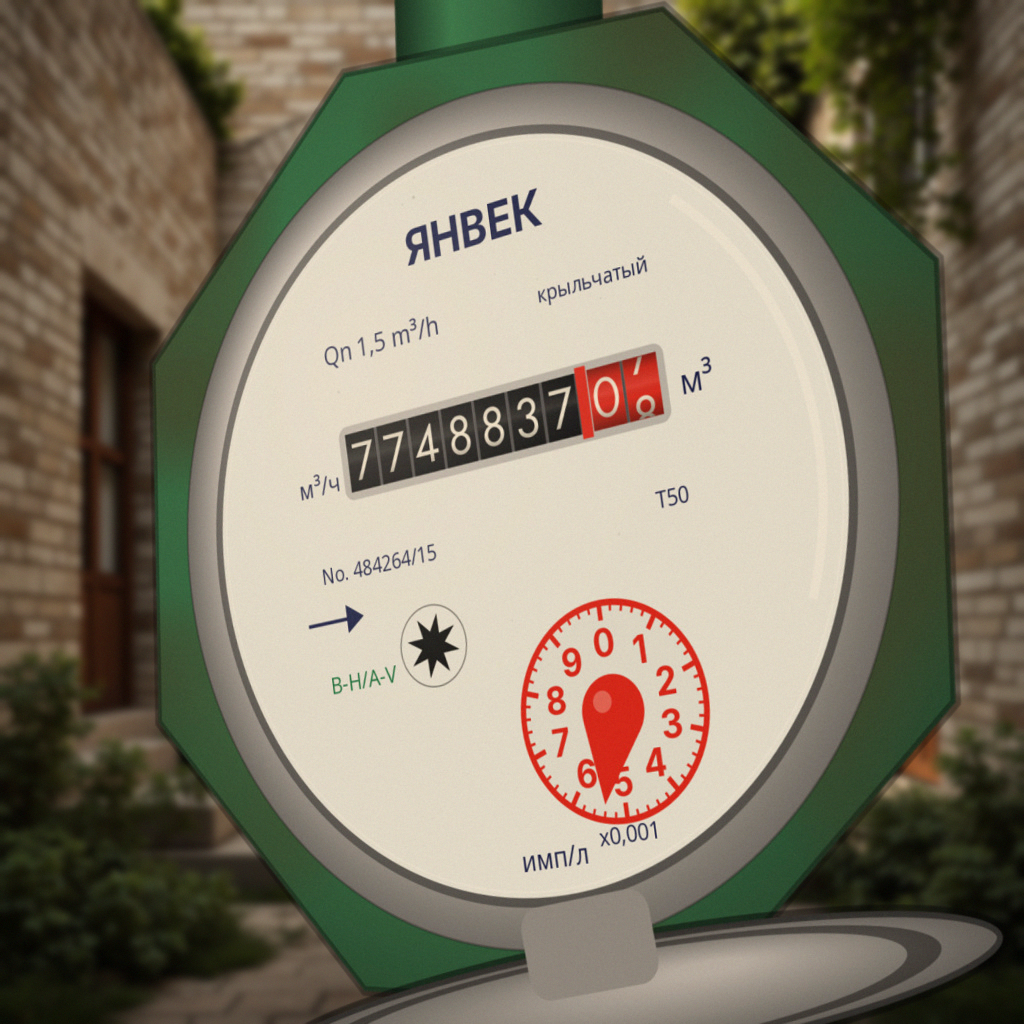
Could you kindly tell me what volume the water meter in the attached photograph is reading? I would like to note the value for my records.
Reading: 7748837.075 m³
